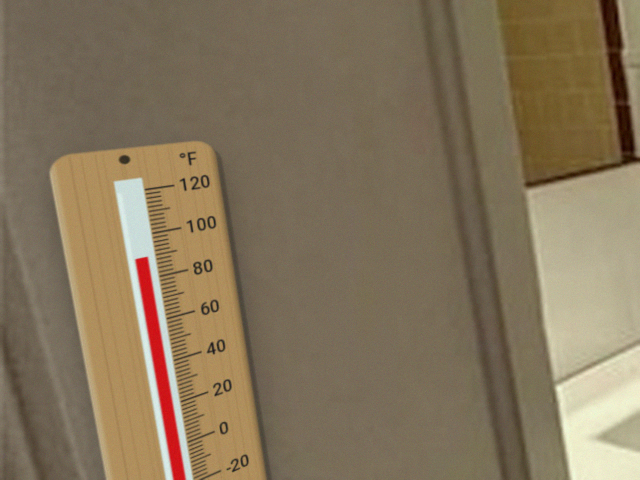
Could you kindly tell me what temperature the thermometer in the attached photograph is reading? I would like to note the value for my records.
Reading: 90 °F
